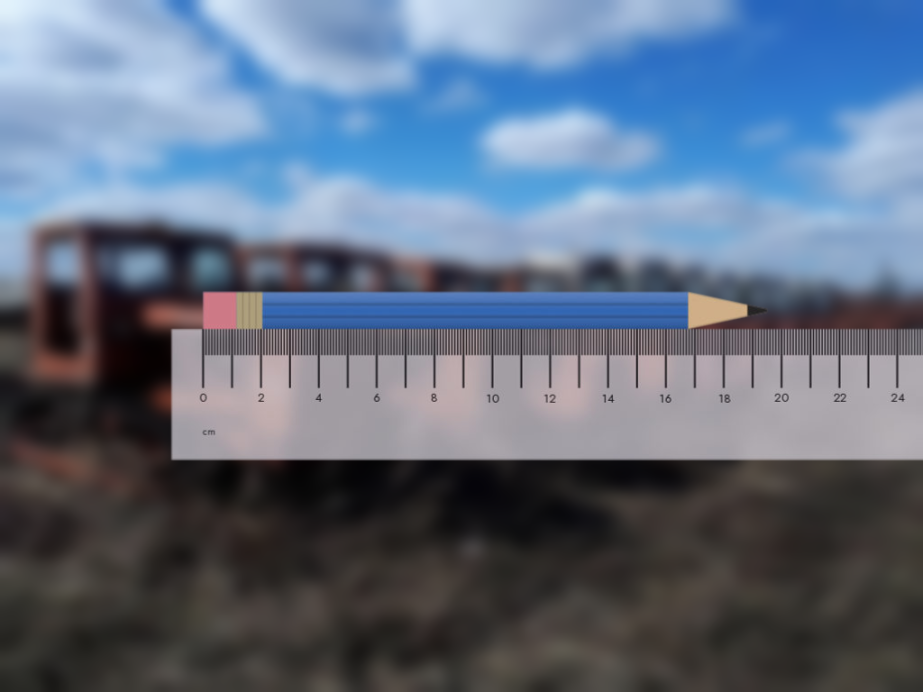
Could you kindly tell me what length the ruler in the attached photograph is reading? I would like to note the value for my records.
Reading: 19.5 cm
